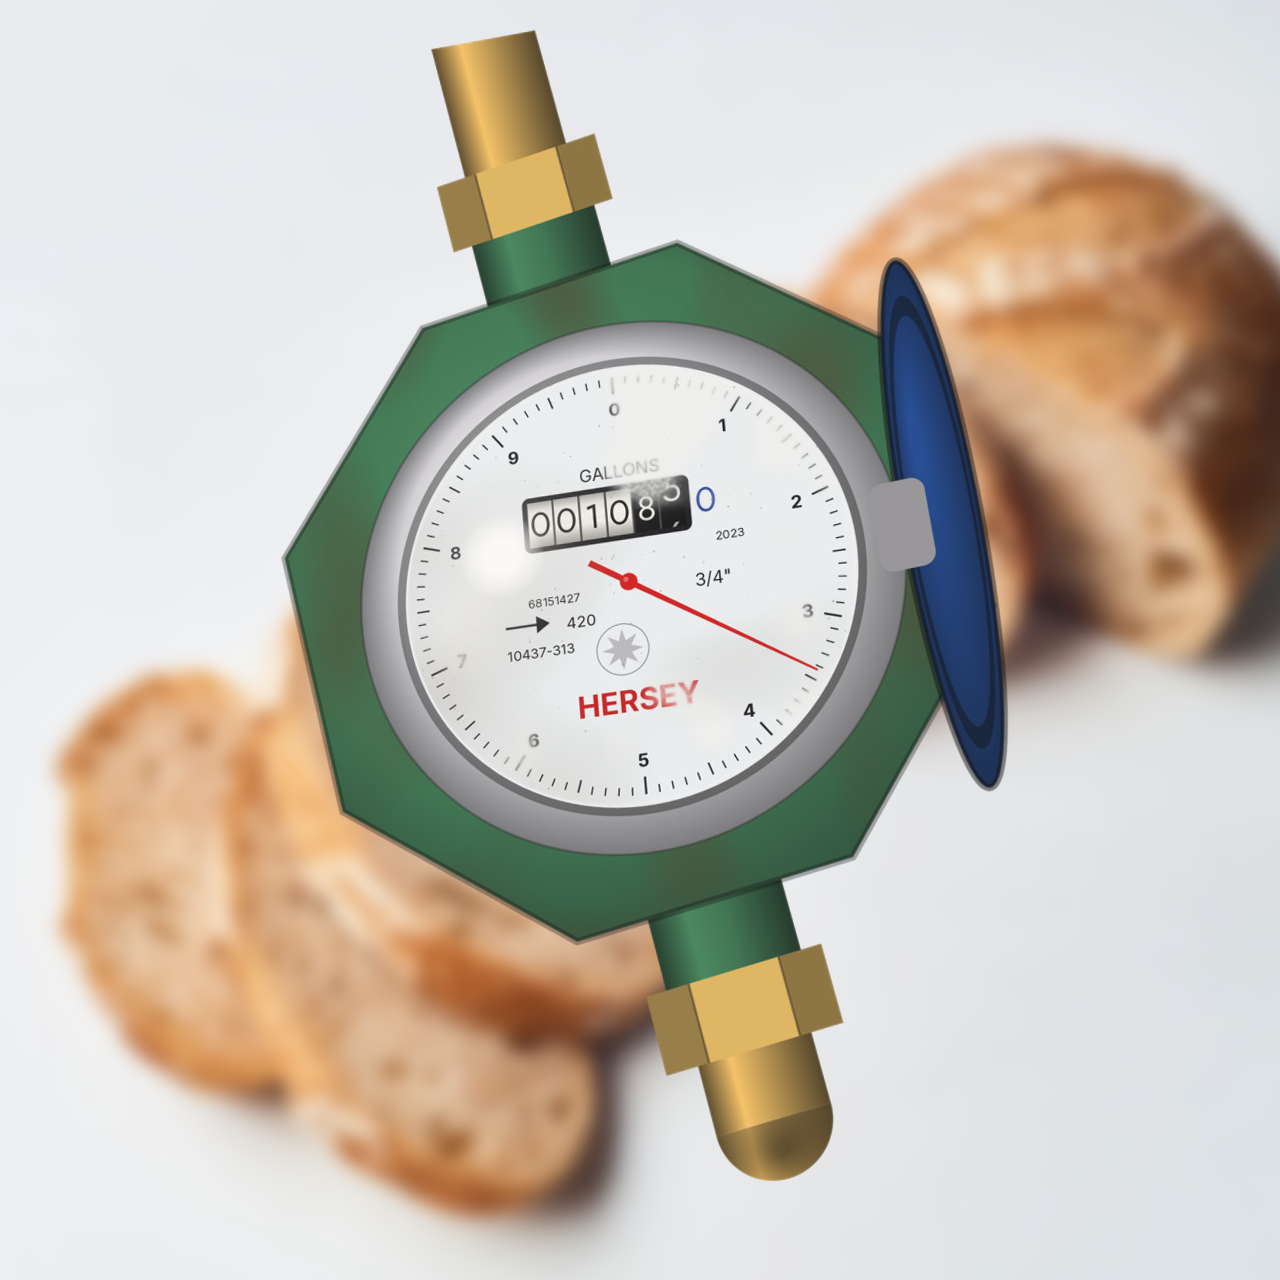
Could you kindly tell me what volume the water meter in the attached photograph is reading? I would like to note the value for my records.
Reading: 10853.4 gal
